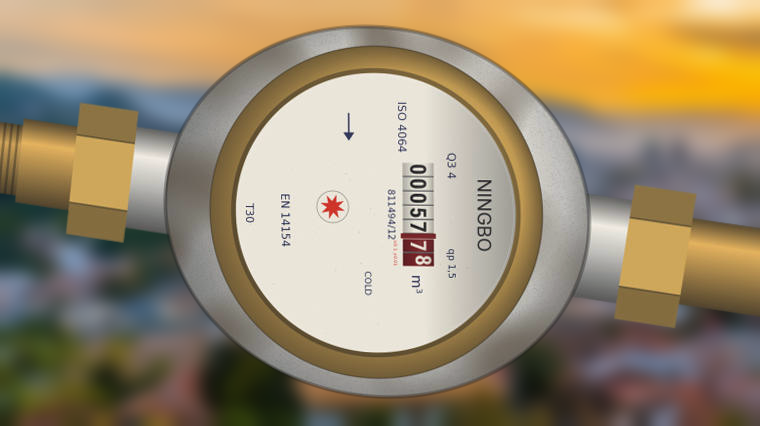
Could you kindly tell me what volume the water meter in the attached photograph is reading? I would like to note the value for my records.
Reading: 57.78 m³
